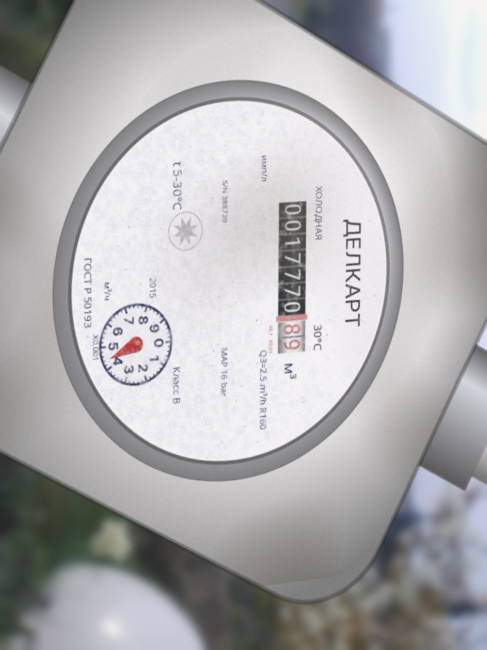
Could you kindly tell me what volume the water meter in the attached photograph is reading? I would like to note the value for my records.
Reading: 17770.894 m³
